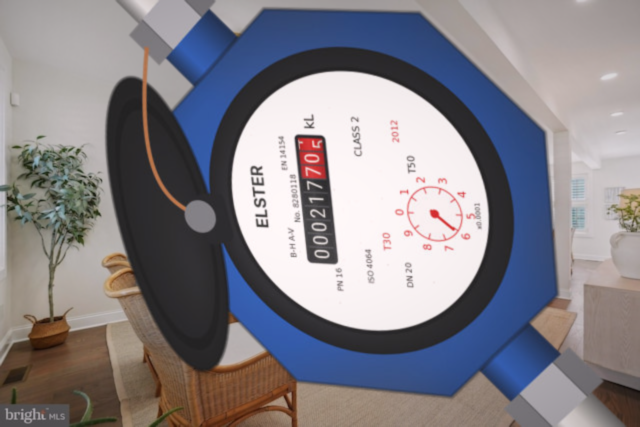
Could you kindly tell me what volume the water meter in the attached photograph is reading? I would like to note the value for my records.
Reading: 217.7046 kL
